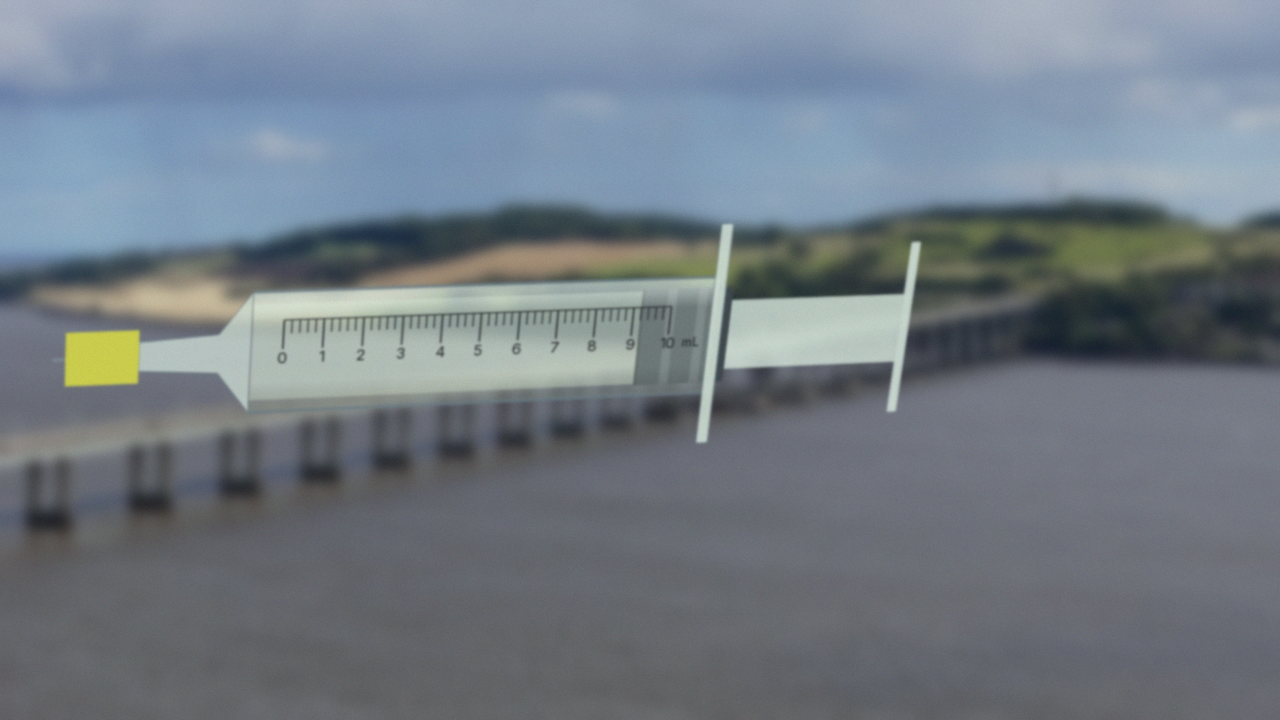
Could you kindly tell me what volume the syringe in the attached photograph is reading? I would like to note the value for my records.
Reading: 9.2 mL
